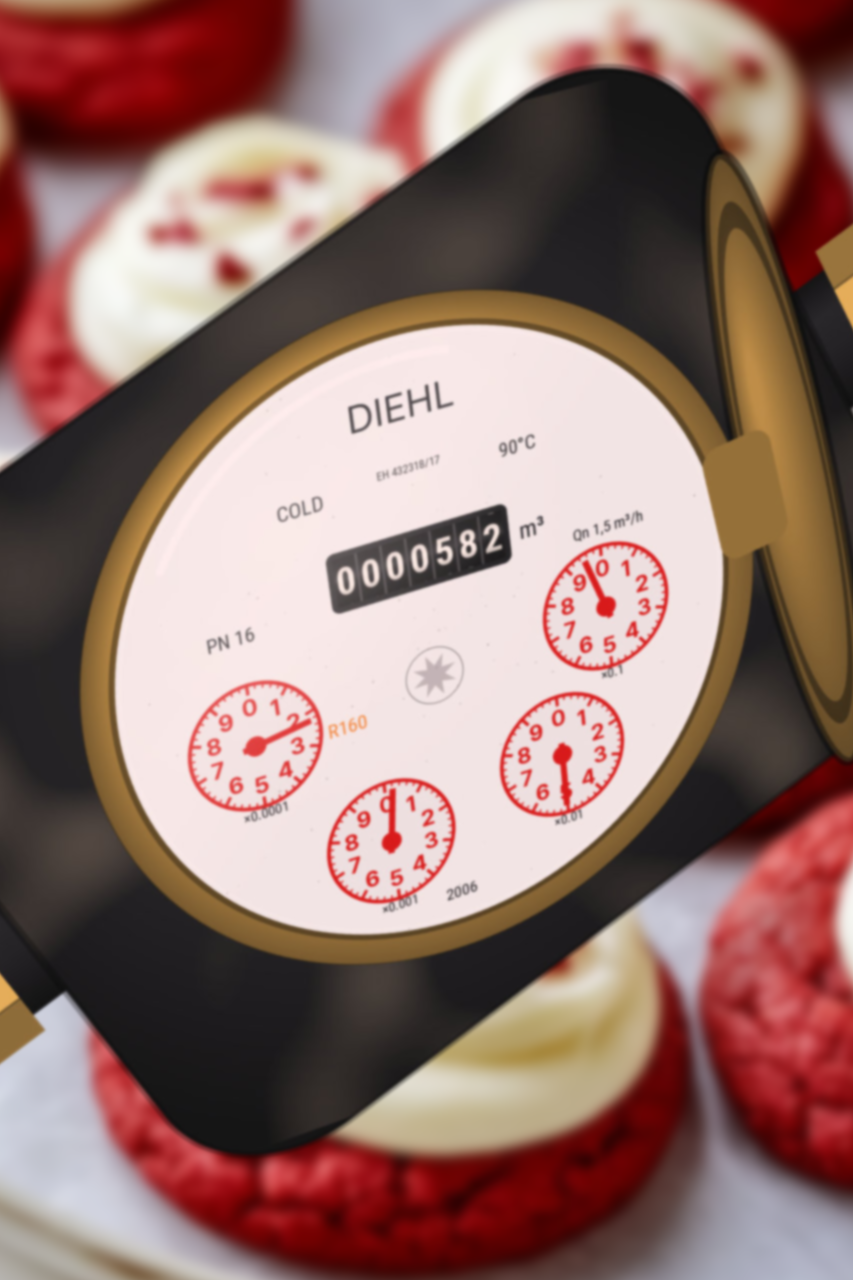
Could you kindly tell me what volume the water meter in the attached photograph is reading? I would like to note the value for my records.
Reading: 581.9502 m³
